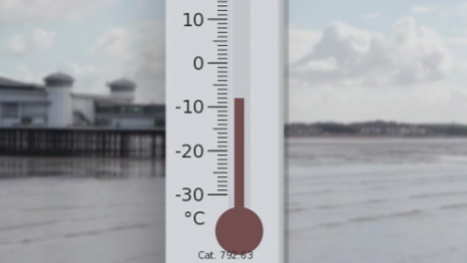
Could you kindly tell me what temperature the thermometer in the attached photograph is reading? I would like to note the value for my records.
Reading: -8 °C
